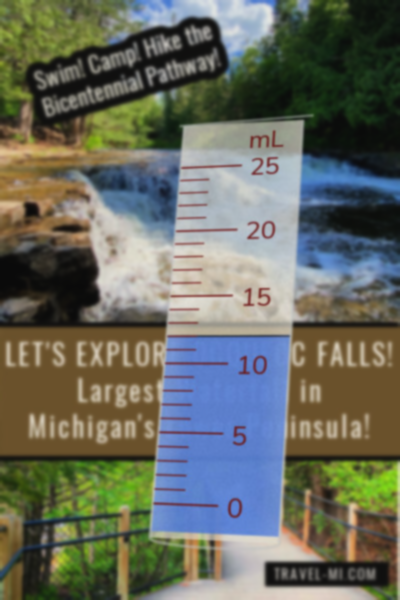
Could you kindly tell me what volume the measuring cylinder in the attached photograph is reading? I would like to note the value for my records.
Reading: 12 mL
